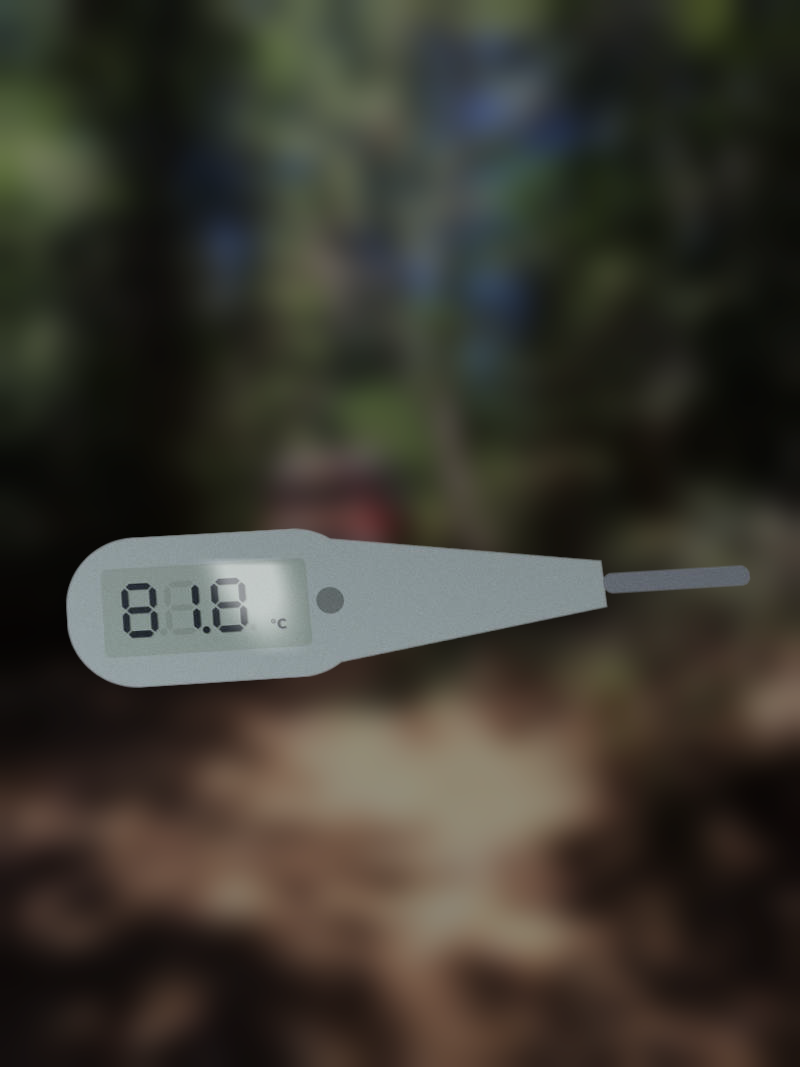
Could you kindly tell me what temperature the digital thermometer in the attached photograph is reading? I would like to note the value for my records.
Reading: 81.8 °C
